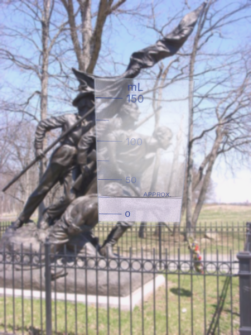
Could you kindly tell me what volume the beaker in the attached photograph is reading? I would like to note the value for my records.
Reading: 25 mL
